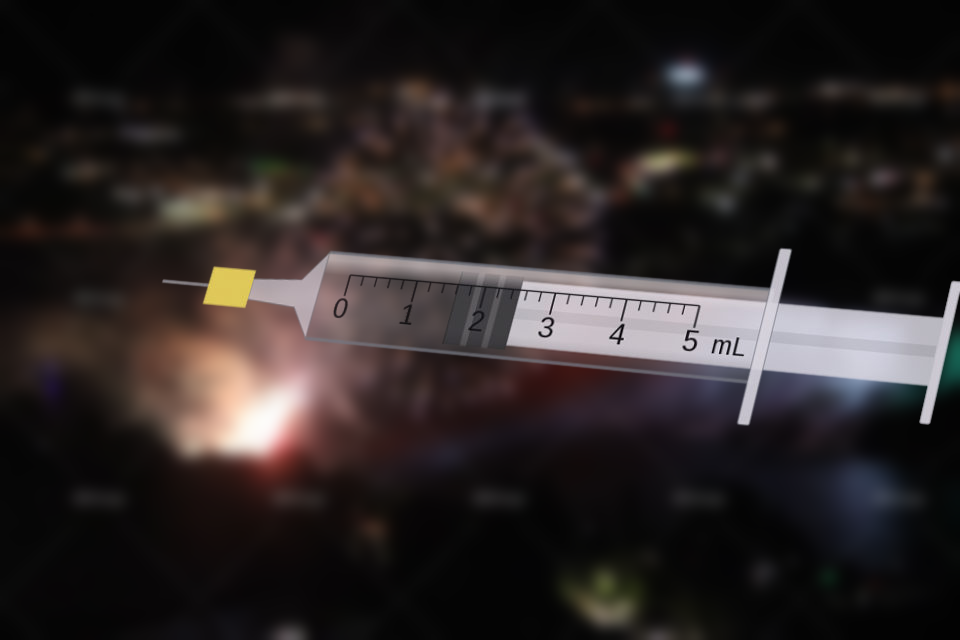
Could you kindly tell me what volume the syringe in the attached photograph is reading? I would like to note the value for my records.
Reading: 1.6 mL
